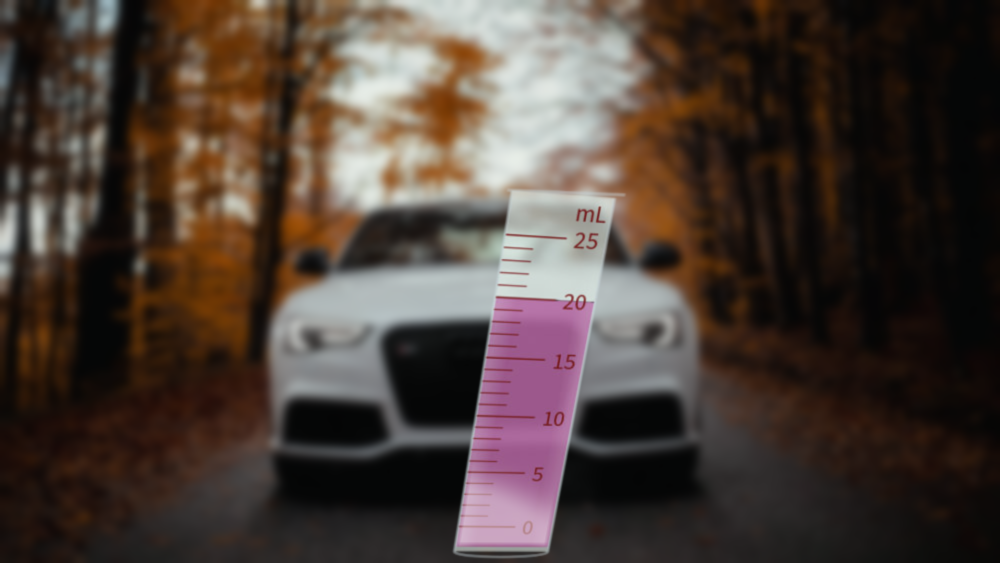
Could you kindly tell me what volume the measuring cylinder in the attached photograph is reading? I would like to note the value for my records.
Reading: 20 mL
